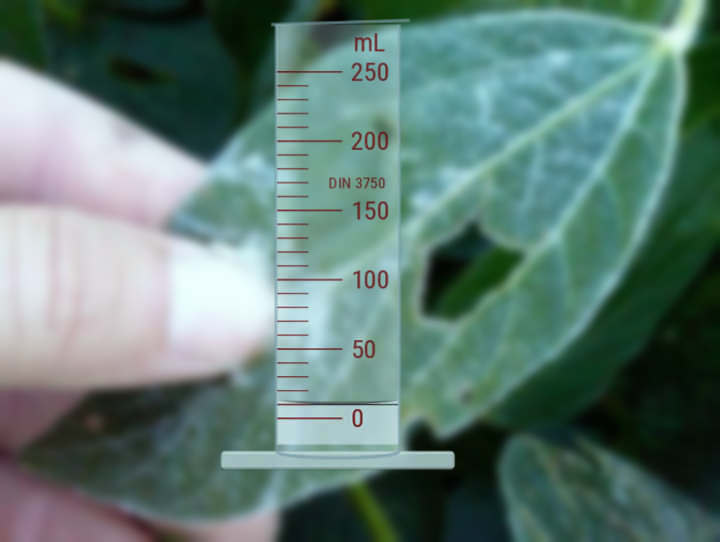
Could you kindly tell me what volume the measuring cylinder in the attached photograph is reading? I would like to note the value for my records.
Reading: 10 mL
